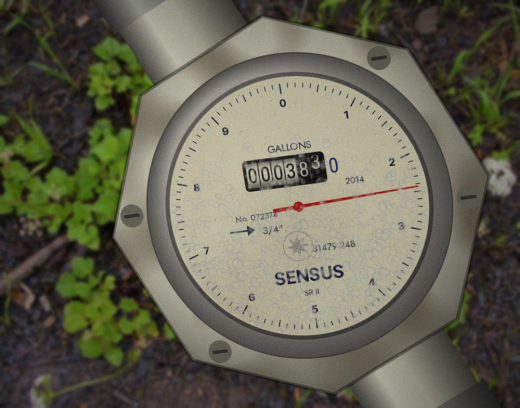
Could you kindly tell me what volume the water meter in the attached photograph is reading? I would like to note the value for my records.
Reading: 3832.4 gal
